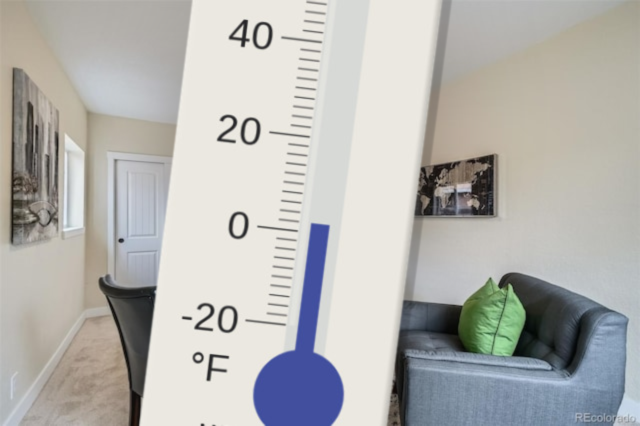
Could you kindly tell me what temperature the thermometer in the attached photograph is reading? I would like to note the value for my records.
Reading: 2 °F
